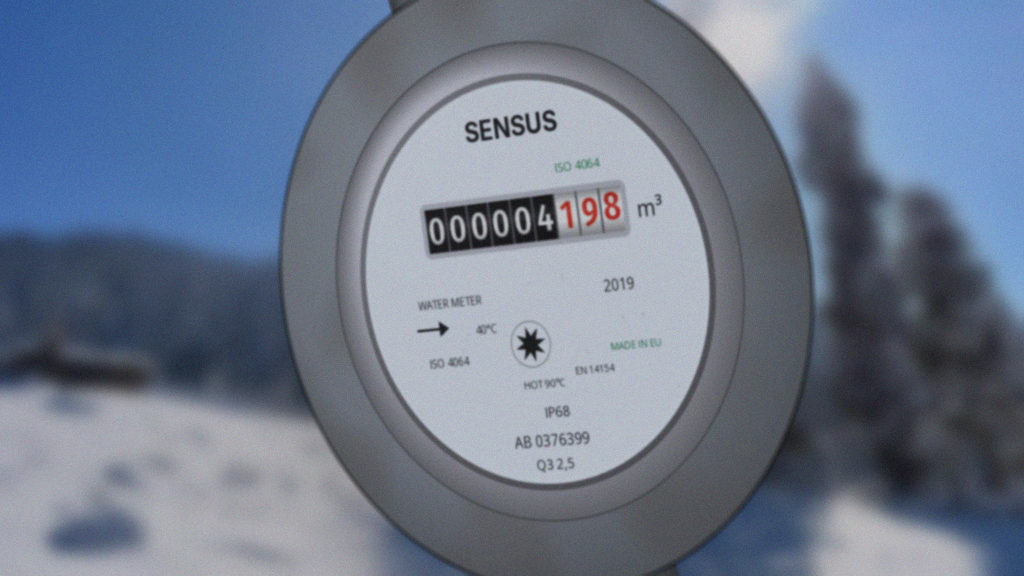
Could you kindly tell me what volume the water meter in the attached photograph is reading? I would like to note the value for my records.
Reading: 4.198 m³
